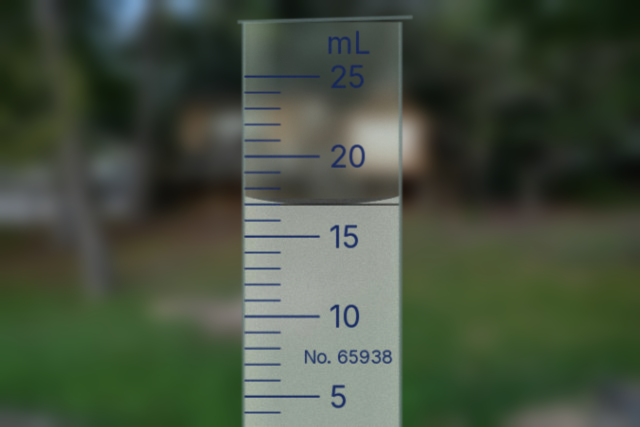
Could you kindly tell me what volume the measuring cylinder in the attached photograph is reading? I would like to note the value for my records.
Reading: 17 mL
